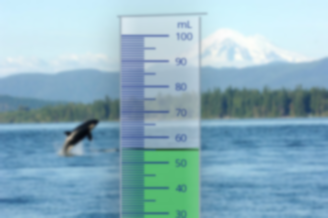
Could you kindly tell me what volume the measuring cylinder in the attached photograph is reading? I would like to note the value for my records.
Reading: 55 mL
